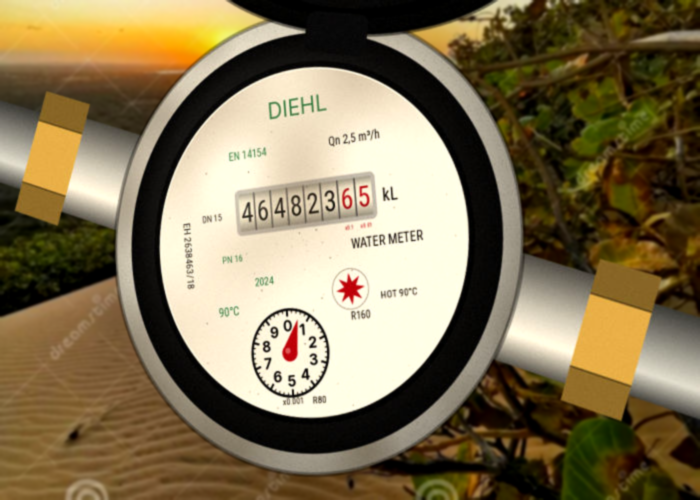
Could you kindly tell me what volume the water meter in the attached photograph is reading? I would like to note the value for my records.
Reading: 464823.650 kL
